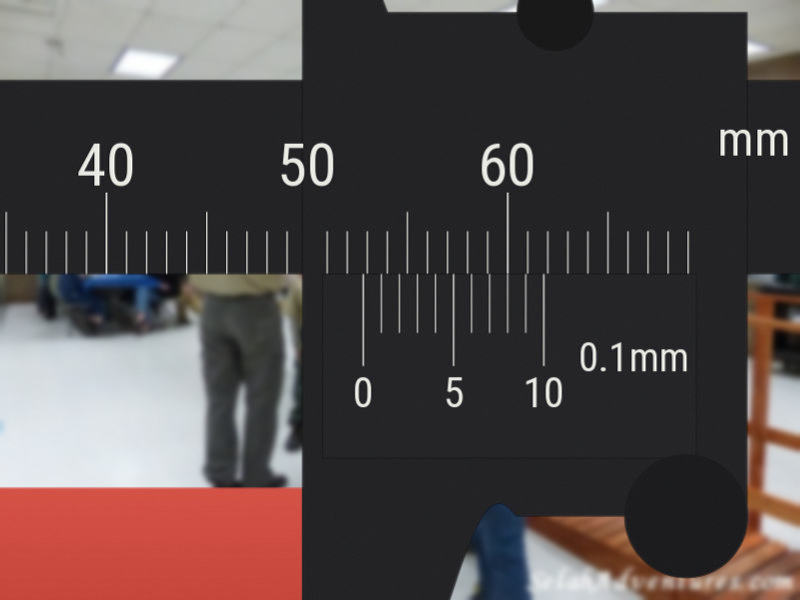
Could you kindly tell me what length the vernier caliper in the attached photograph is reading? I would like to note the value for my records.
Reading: 52.8 mm
